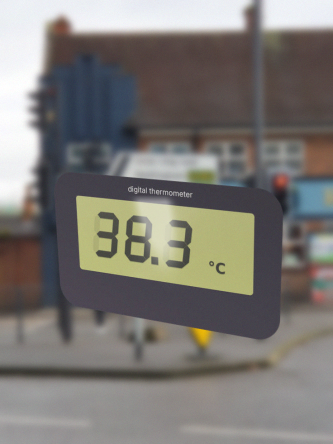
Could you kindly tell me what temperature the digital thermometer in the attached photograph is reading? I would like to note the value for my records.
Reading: 38.3 °C
